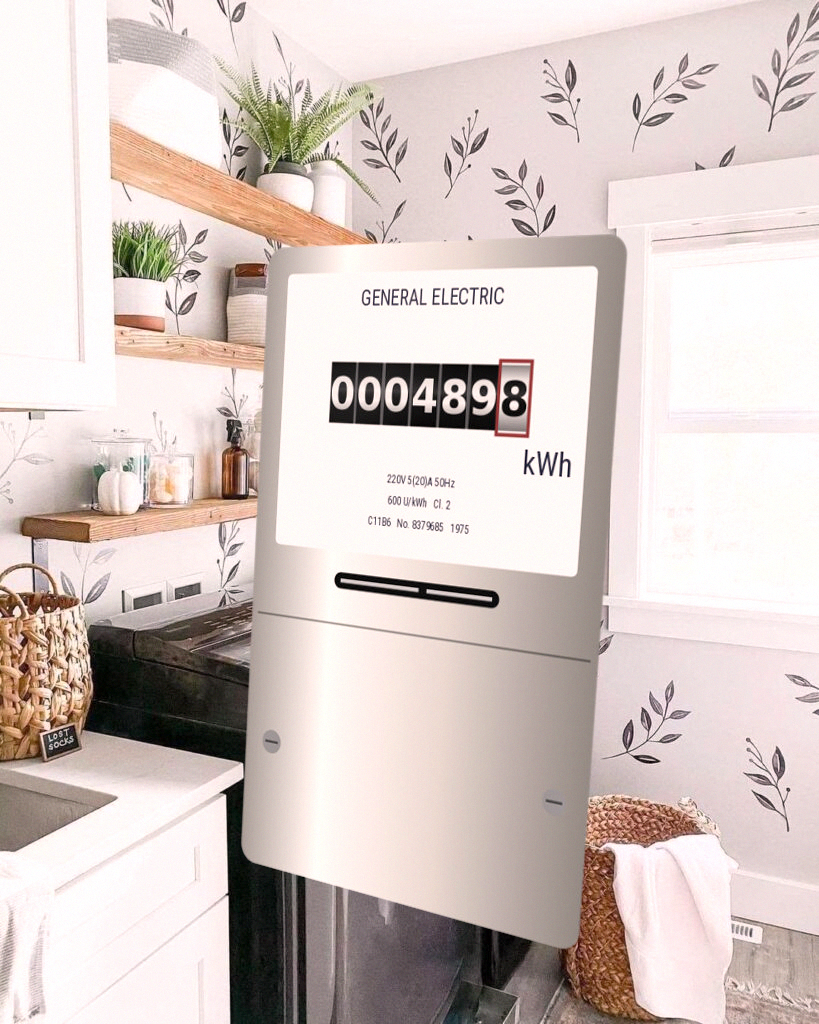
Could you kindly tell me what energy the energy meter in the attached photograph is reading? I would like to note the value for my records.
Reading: 489.8 kWh
